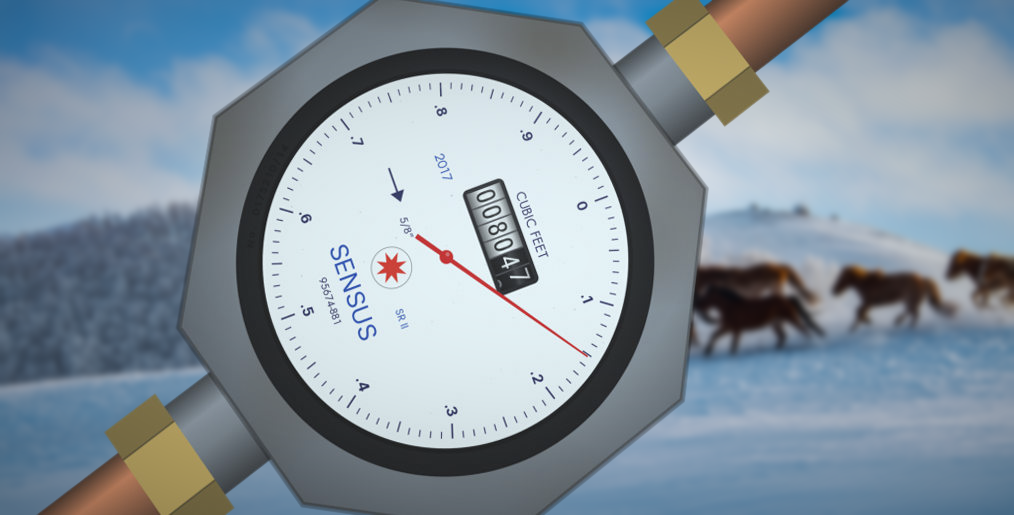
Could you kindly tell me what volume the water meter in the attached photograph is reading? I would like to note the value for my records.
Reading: 8047.15 ft³
